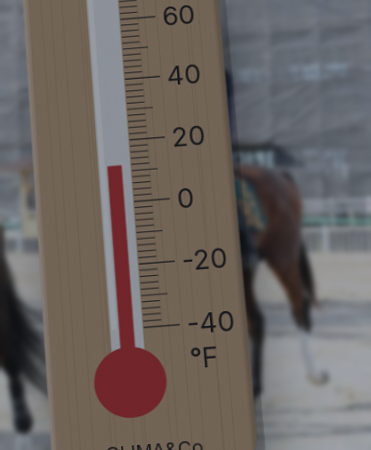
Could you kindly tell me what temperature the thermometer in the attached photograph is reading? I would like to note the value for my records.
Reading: 12 °F
